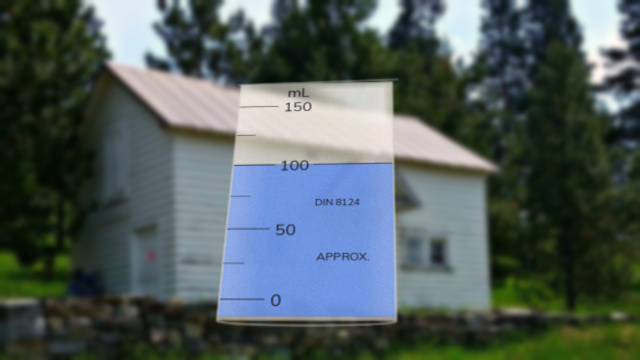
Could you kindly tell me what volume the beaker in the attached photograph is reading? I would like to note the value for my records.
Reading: 100 mL
